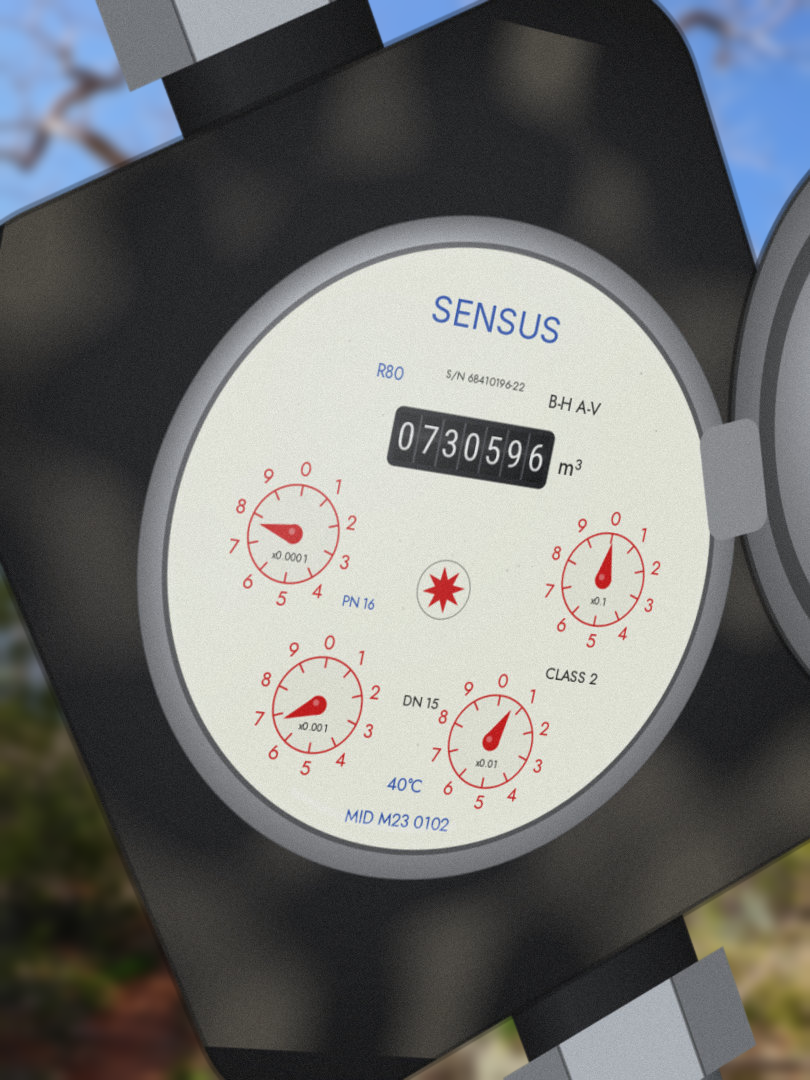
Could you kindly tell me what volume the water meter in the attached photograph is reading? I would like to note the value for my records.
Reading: 730596.0067 m³
